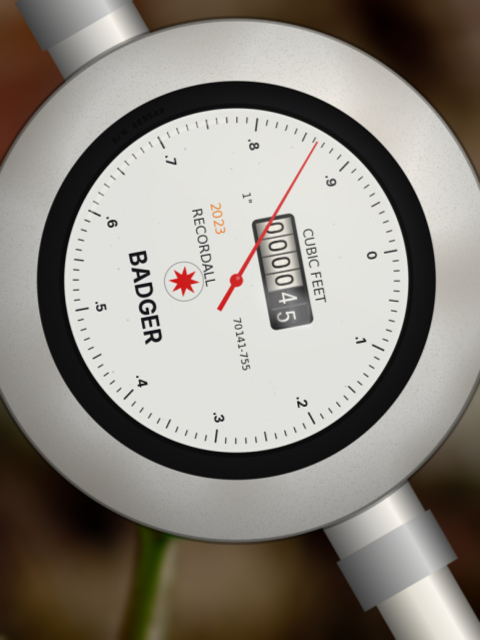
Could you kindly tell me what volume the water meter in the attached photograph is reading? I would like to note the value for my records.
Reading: 44.86 ft³
